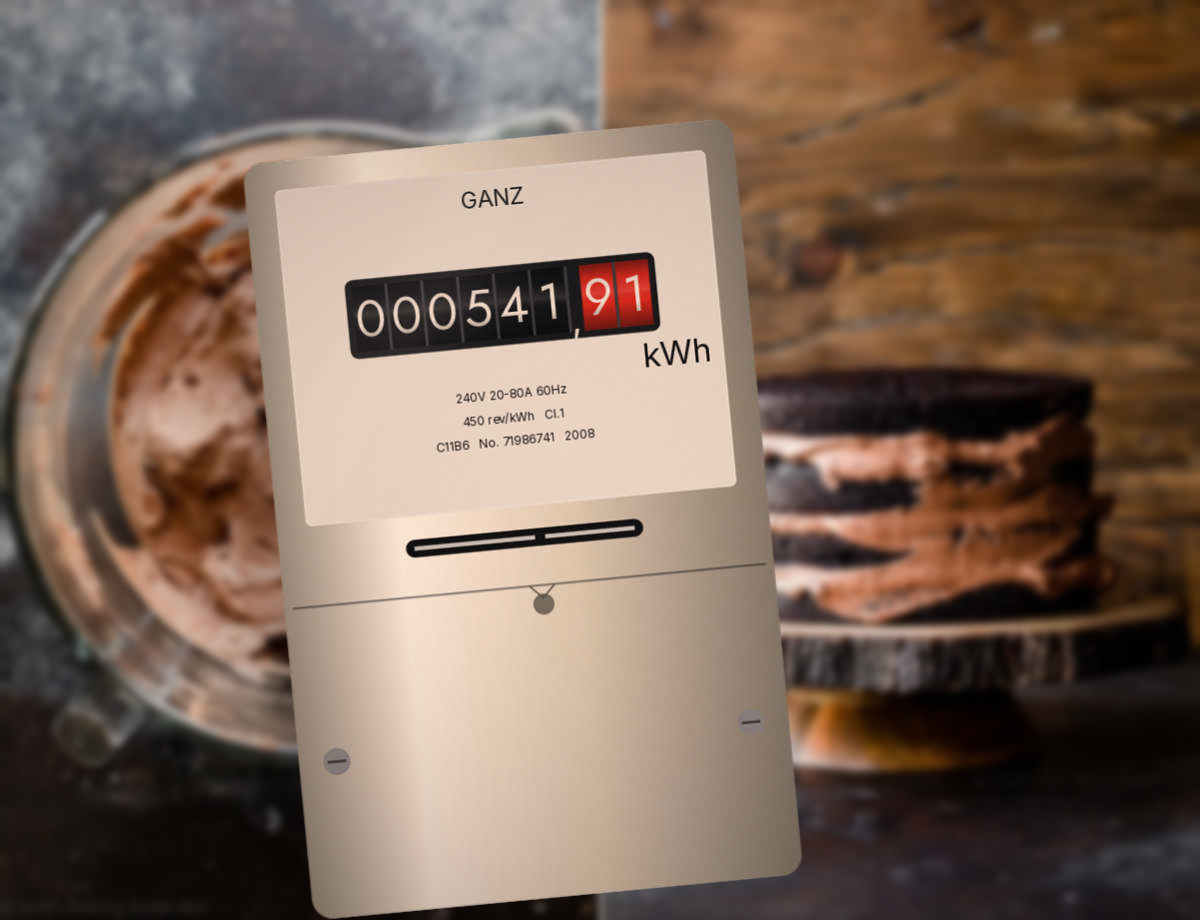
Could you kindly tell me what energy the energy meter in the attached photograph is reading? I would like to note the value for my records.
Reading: 541.91 kWh
